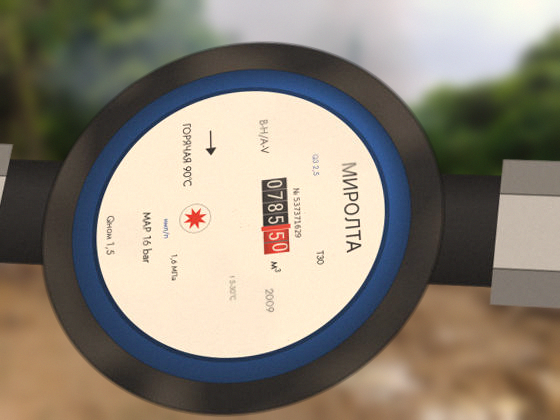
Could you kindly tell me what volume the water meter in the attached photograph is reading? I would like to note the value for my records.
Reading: 785.50 m³
